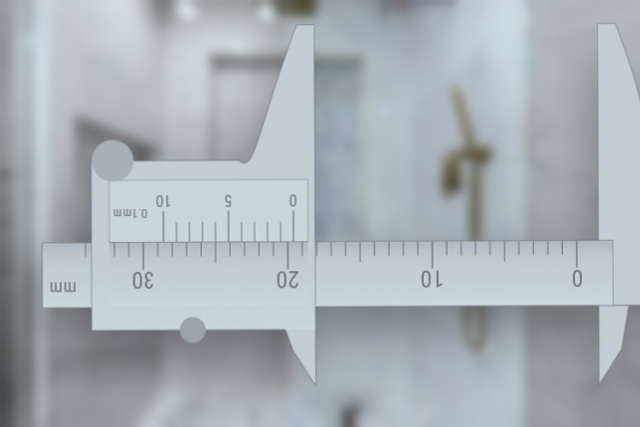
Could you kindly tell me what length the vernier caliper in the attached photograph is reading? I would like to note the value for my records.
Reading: 19.6 mm
